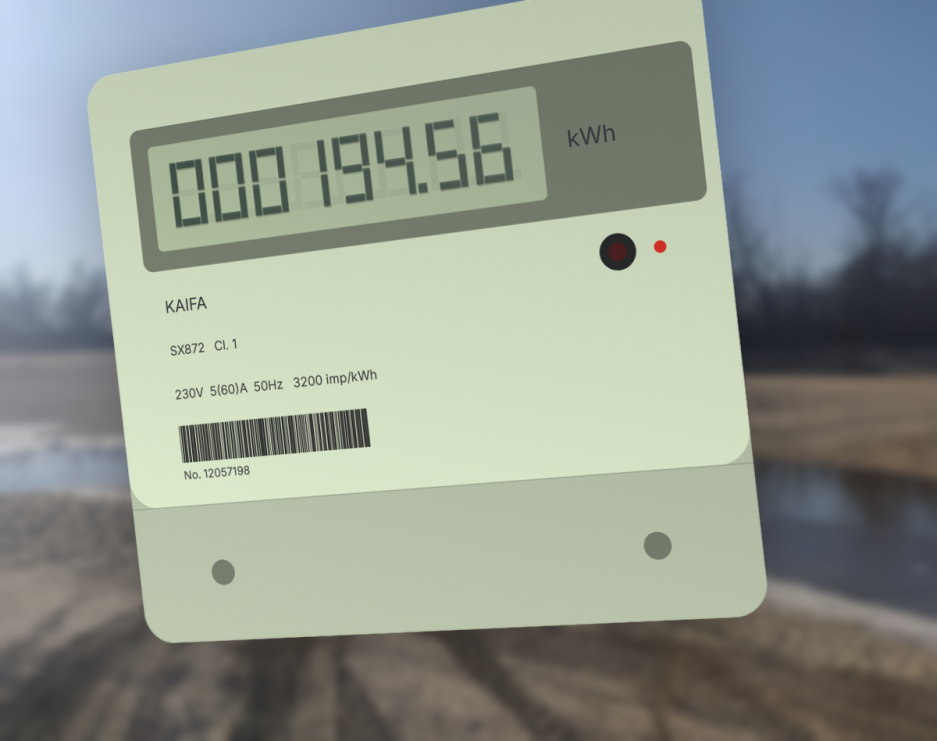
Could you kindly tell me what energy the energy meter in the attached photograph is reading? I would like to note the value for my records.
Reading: 194.56 kWh
